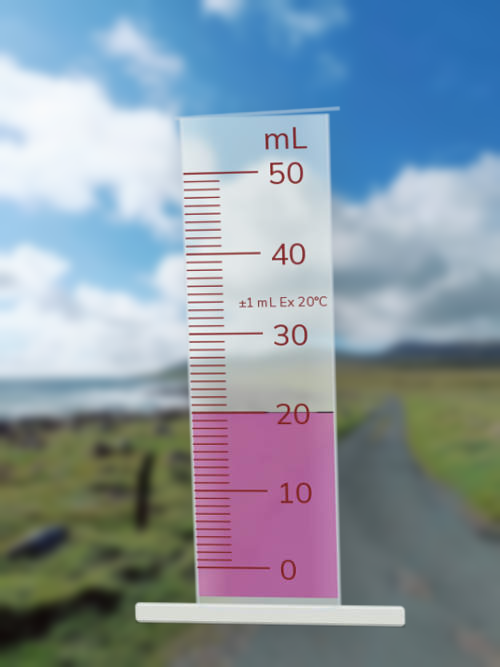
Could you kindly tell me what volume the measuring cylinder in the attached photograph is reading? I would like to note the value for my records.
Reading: 20 mL
